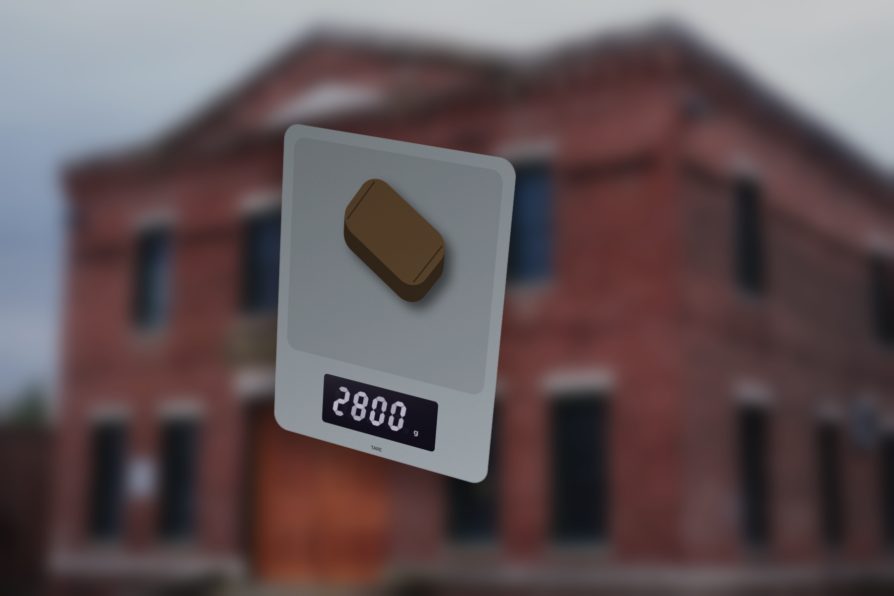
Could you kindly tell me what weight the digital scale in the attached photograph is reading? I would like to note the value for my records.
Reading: 2800 g
